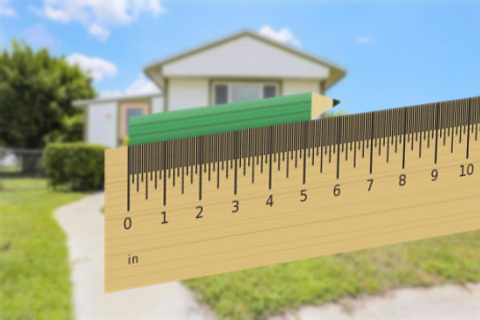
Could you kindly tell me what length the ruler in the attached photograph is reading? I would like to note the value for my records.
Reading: 6 in
